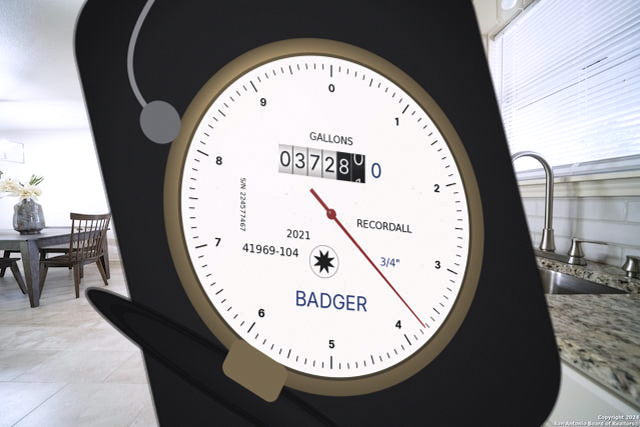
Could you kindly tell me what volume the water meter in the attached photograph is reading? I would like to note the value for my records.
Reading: 372803.7 gal
